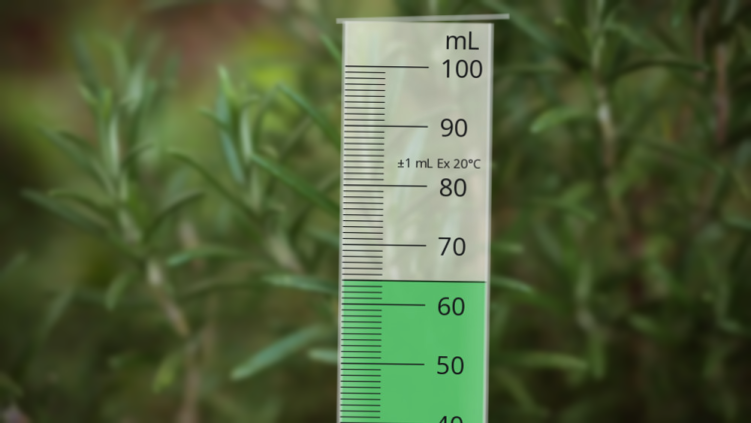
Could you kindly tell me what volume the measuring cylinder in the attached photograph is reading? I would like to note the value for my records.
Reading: 64 mL
